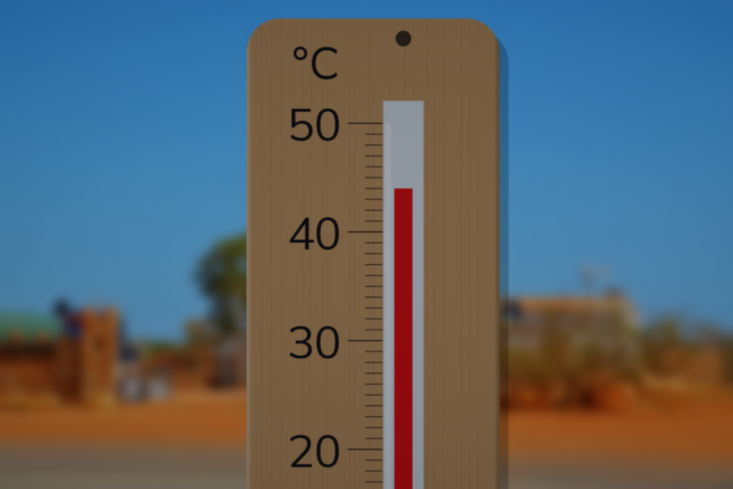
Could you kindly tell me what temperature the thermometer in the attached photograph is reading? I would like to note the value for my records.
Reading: 44 °C
